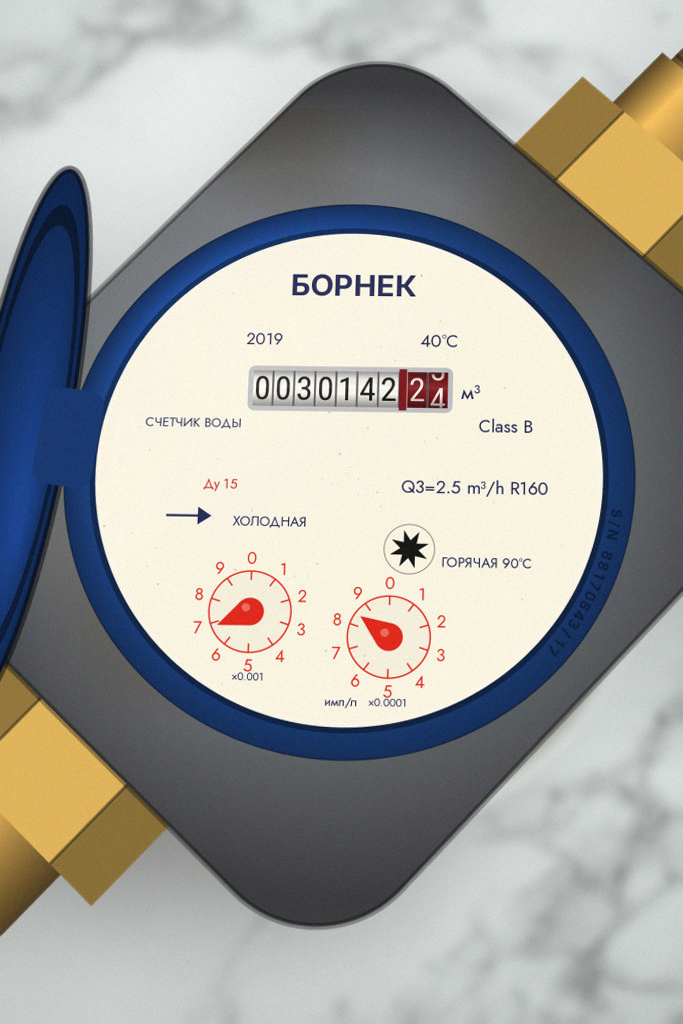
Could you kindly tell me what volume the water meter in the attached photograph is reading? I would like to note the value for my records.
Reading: 30142.2368 m³
